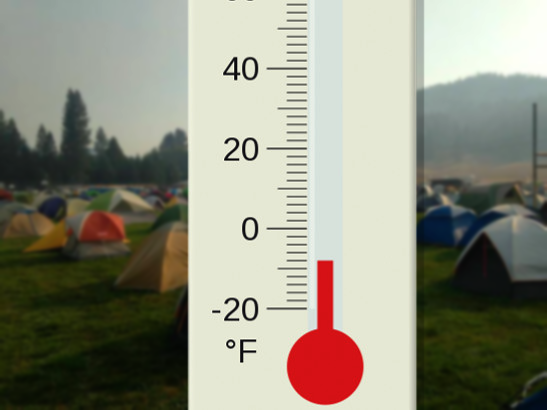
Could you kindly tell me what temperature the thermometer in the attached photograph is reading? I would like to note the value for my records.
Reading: -8 °F
